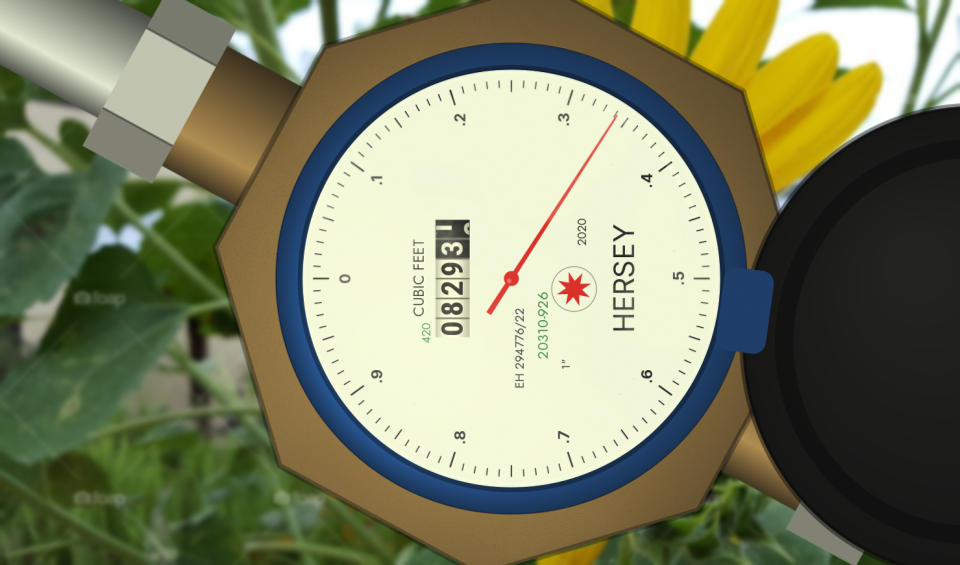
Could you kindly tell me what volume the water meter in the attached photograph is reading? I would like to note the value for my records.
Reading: 82931.34 ft³
